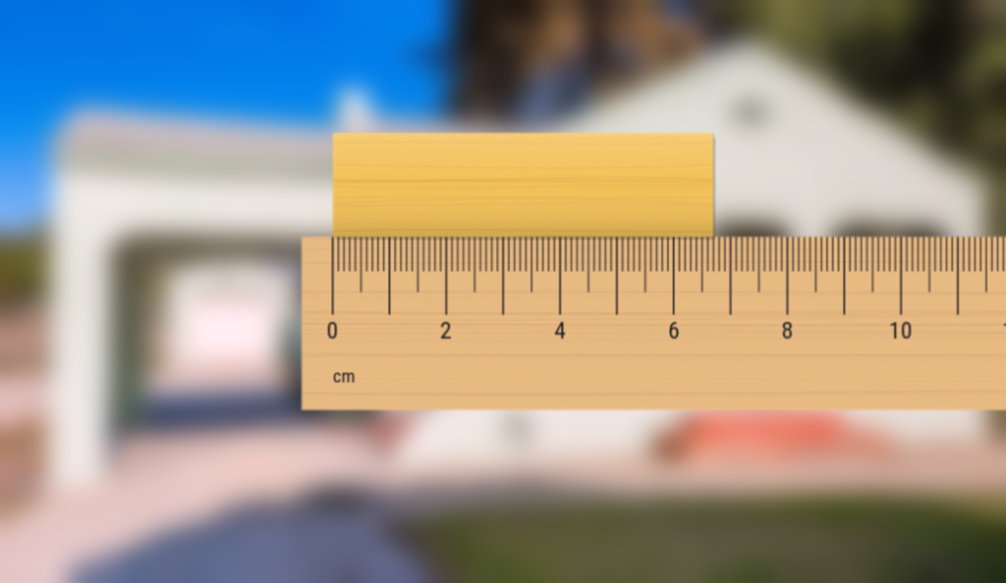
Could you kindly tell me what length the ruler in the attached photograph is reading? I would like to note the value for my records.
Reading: 6.7 cm
